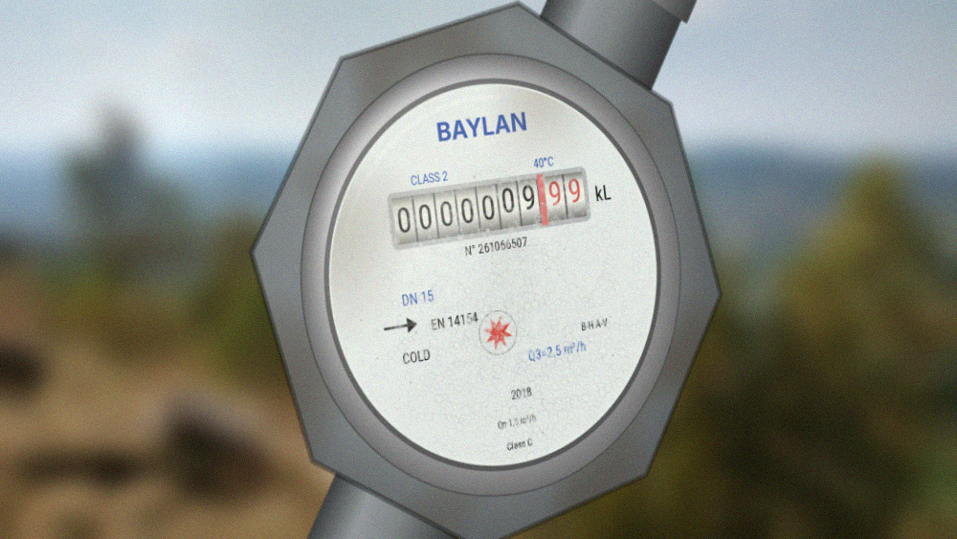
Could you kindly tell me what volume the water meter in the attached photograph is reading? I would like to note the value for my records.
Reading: 9.99 kL
